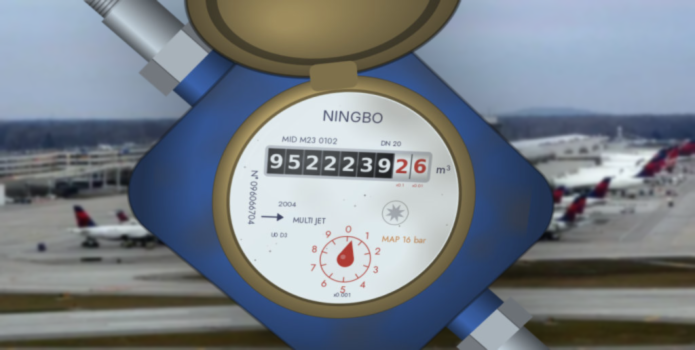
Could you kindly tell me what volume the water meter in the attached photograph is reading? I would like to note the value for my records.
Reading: 9522239.260 m³
